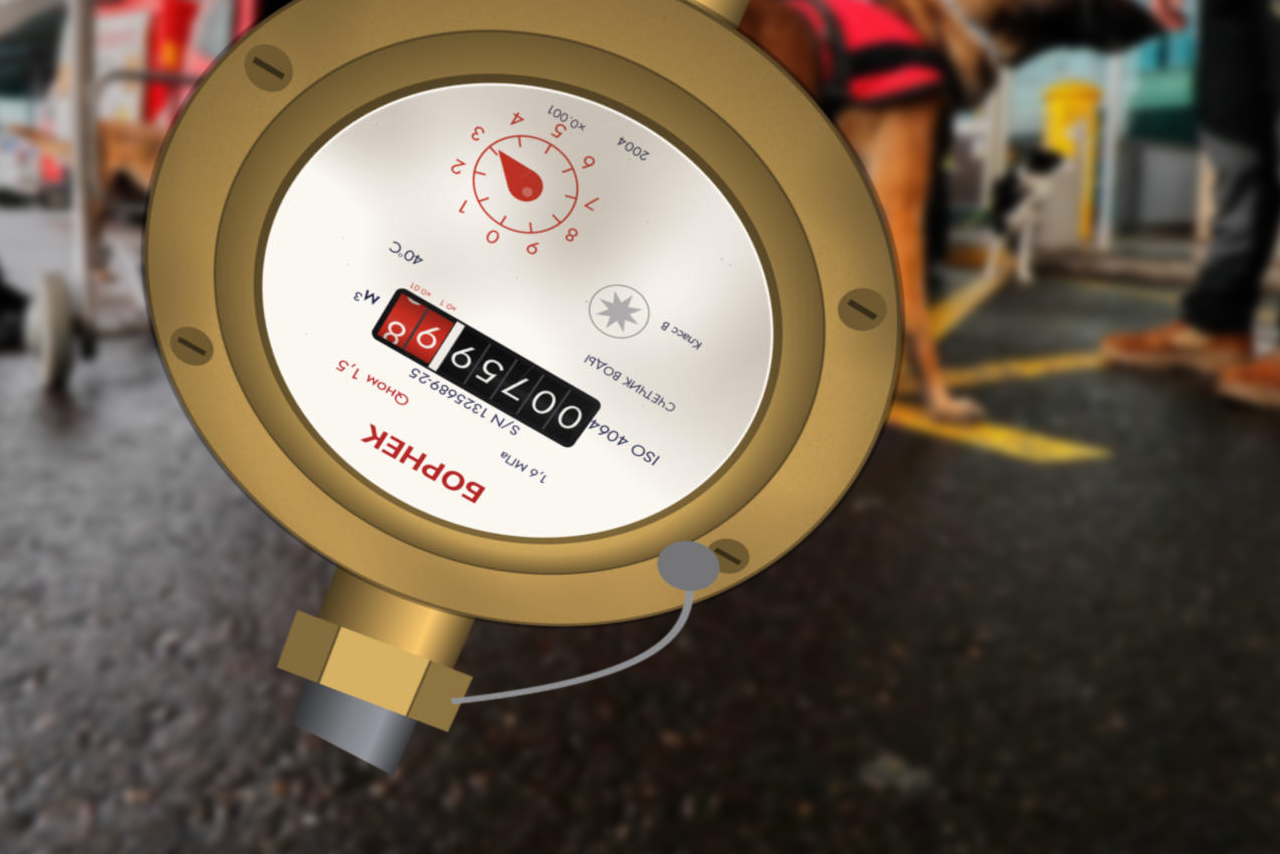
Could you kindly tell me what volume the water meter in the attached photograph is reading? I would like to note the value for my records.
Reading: 759.983 m³
